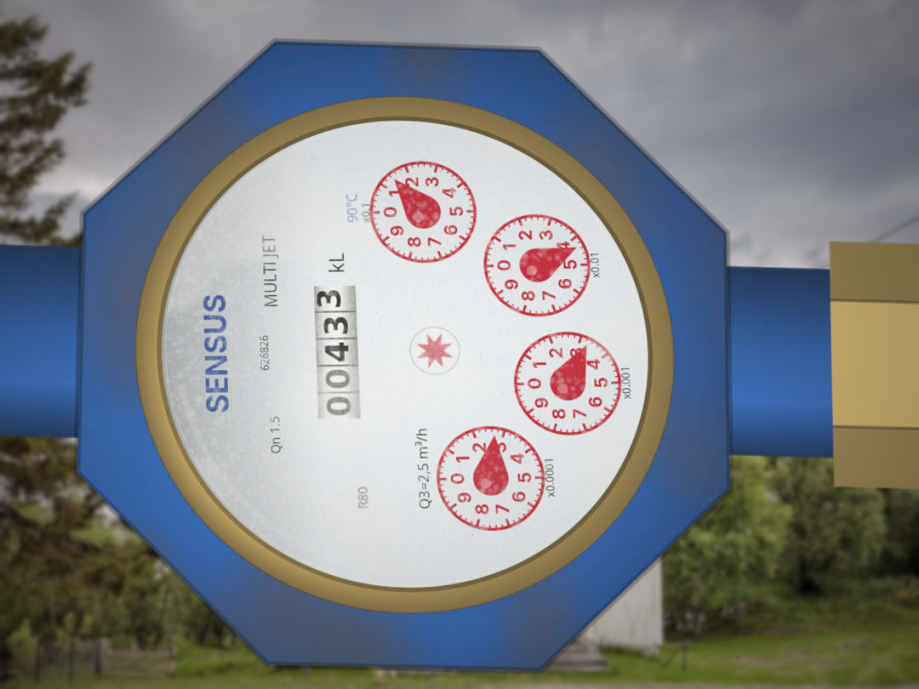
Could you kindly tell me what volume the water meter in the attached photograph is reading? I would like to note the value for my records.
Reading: 433.1432 kL
